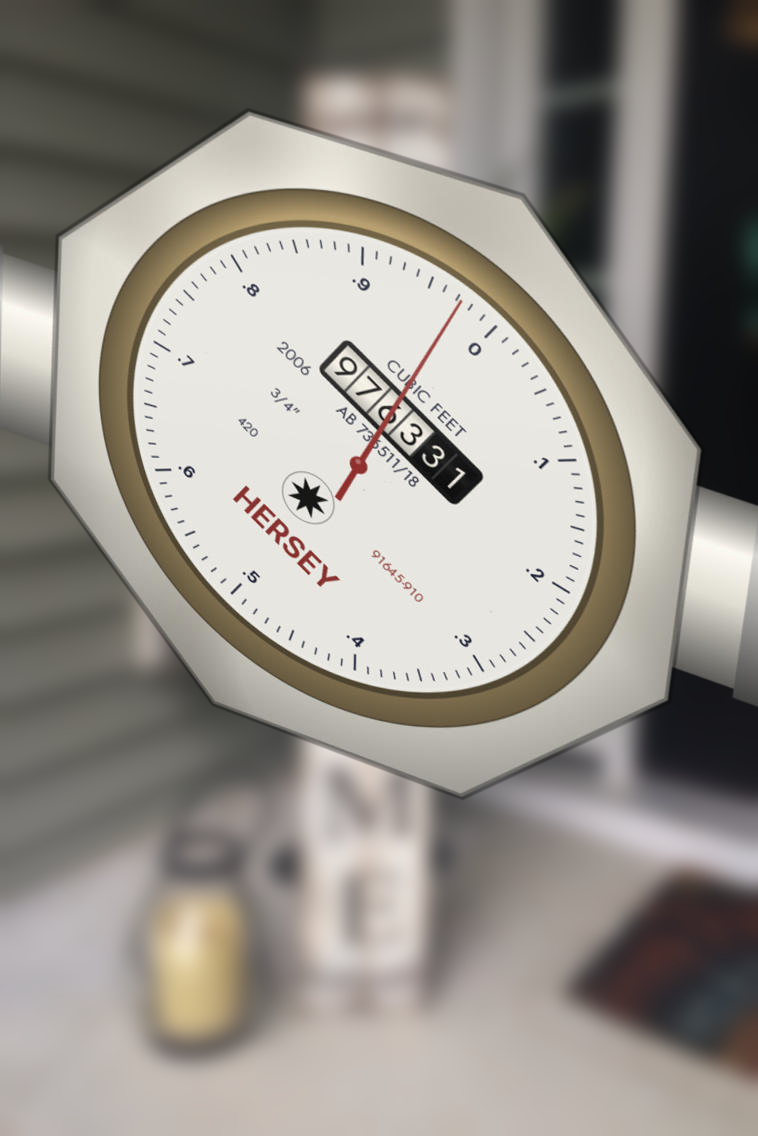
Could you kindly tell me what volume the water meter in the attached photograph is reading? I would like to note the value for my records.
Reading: 976330.97 ft³
